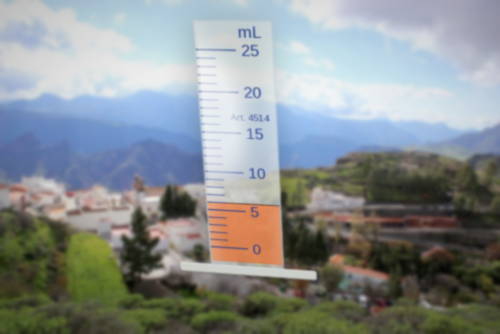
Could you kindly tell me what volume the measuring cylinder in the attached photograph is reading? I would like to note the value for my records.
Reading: 6 mL
